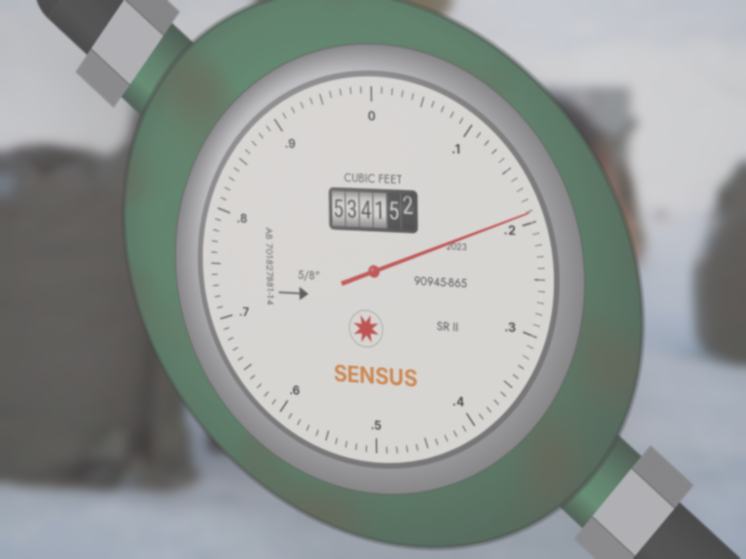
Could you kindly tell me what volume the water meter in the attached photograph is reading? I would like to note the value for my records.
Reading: 534152.19 ft³
